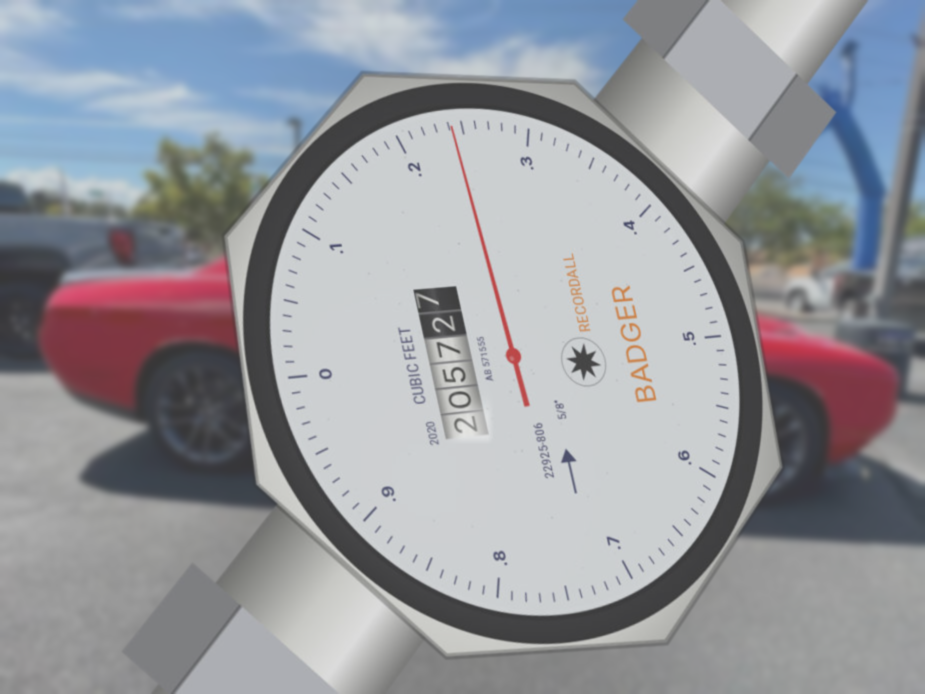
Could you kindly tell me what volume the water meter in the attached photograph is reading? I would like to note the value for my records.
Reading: 205727.24 ft³
